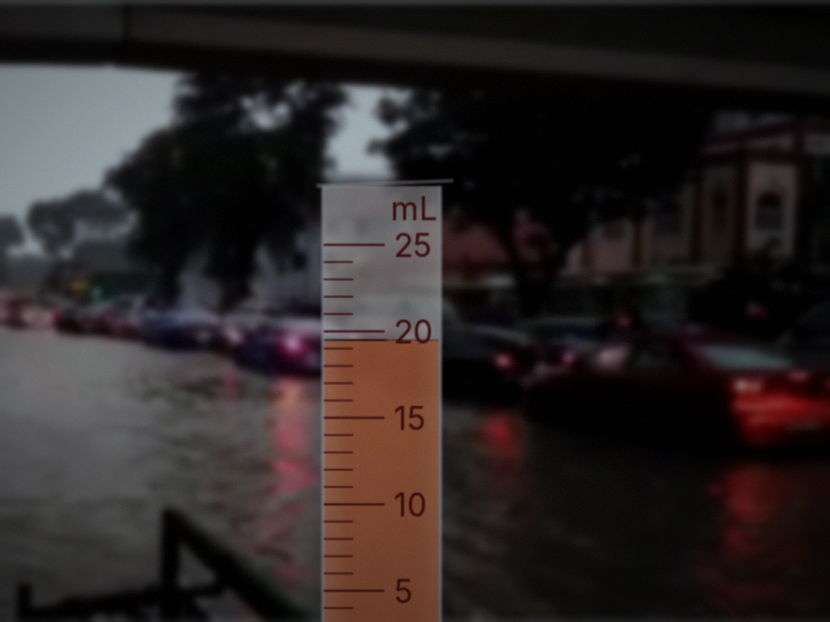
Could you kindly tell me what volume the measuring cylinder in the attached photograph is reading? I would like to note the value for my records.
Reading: 19.5 mL
